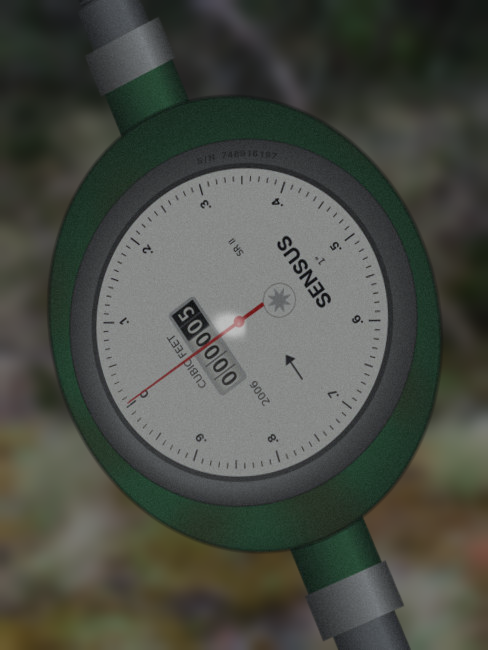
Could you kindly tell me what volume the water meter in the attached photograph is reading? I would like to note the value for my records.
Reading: 5.00 ft³
